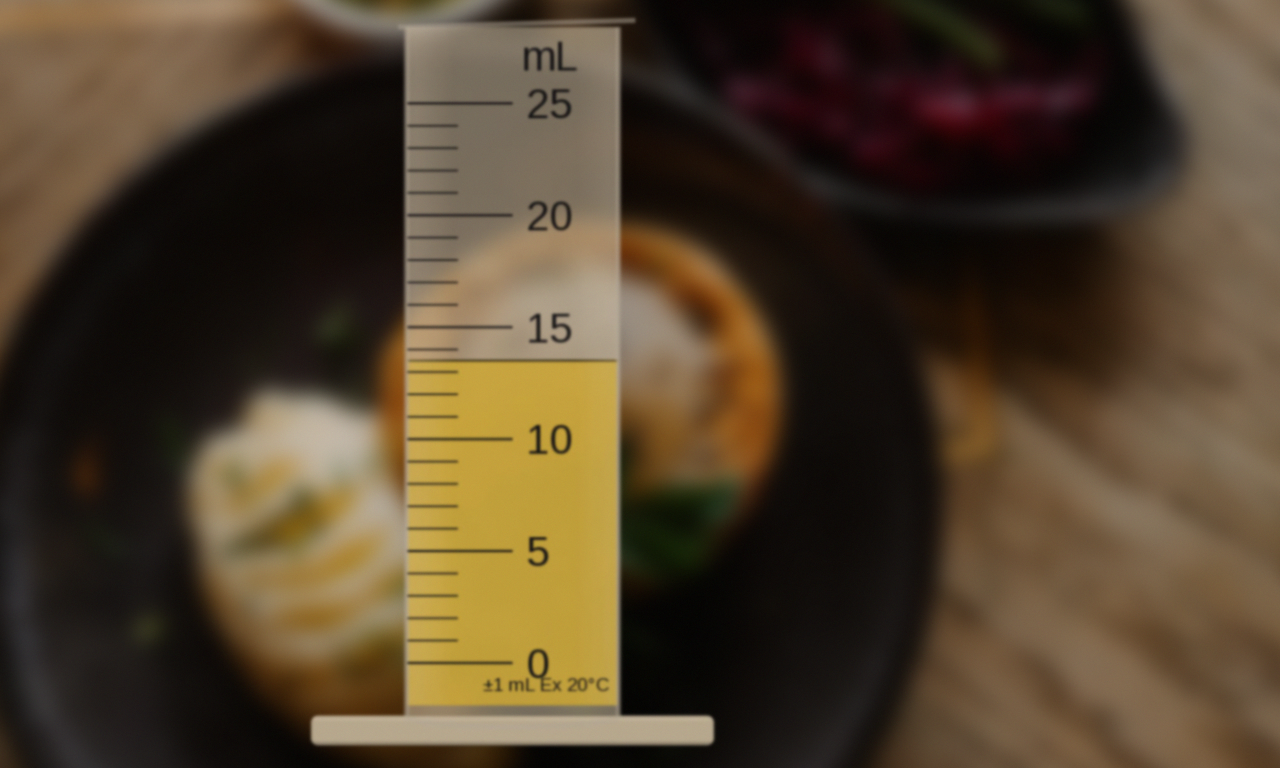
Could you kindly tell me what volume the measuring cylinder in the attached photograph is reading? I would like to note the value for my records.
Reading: 13.5 mL
